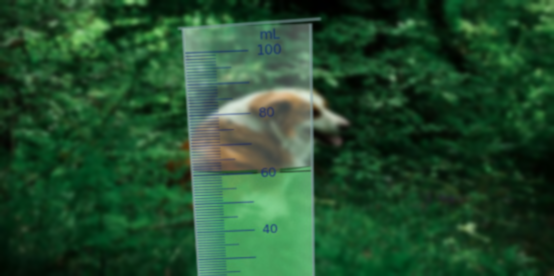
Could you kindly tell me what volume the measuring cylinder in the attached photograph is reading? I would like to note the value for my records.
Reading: 60 mL
